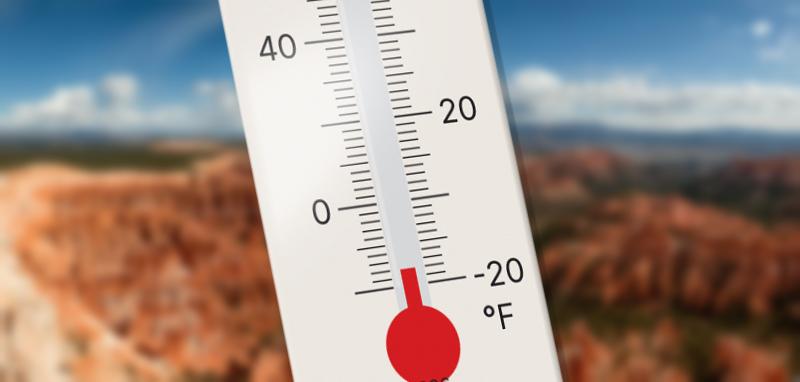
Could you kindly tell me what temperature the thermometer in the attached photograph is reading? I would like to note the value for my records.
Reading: -16 °F
